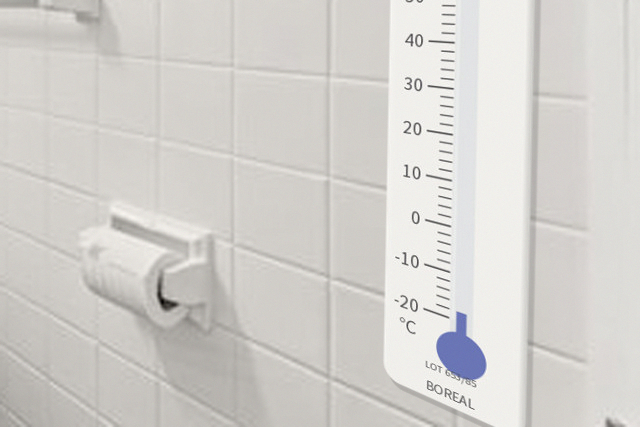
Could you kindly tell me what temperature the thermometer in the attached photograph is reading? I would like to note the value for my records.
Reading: -18 °C
